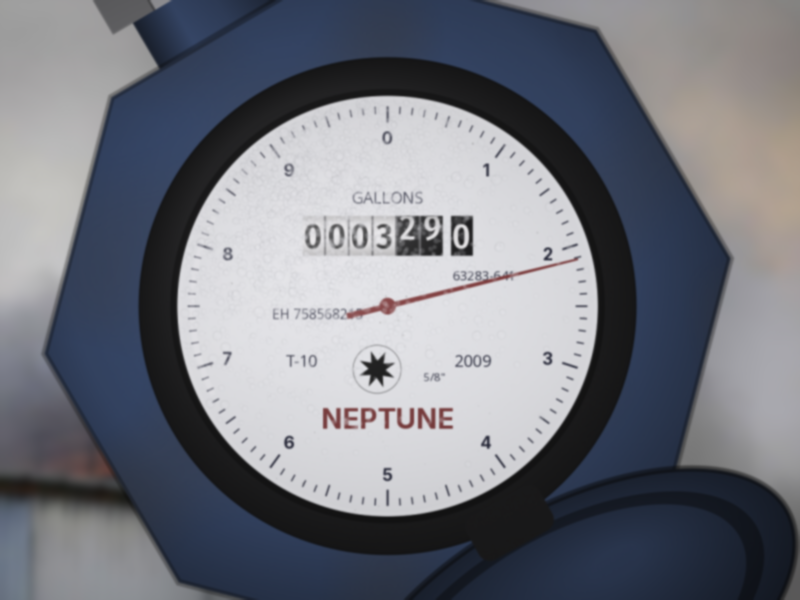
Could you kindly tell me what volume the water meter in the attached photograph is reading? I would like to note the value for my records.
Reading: 3292.1 gal
